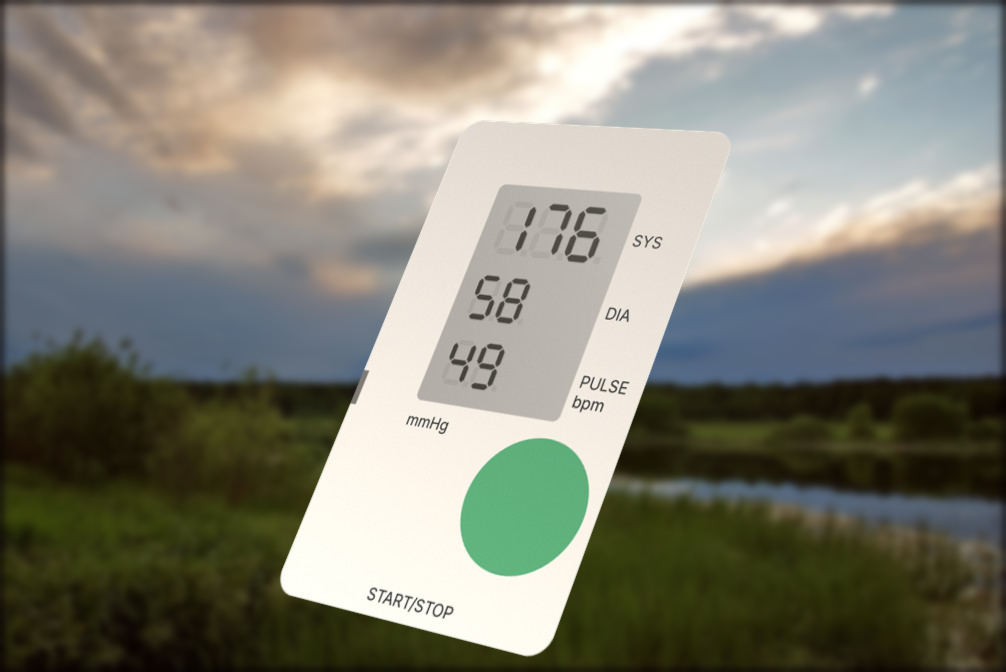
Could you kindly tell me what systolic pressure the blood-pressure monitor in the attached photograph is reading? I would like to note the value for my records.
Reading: 176 mmHg
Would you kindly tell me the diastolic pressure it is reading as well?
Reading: 58 mmHg
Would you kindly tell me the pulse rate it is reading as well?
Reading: 49 bpm
